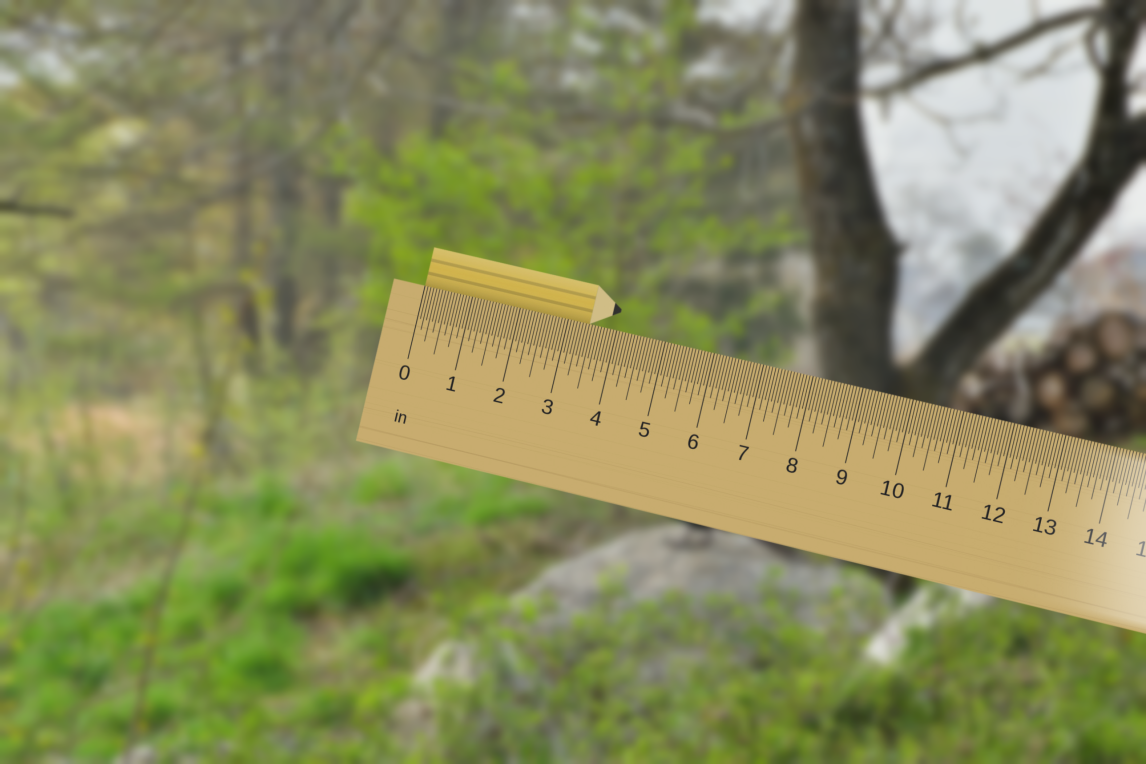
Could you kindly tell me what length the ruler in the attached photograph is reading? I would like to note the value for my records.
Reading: 4 in
